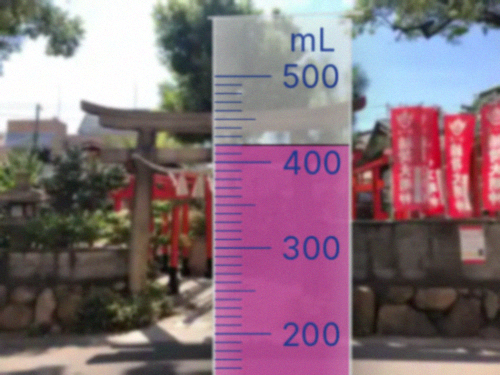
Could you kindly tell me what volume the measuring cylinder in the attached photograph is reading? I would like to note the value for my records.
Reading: 420 mL
